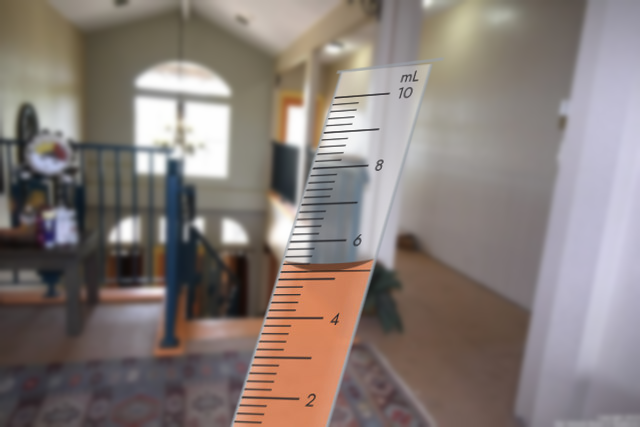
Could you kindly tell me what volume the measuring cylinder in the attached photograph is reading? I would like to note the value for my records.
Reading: 5.2 mL
